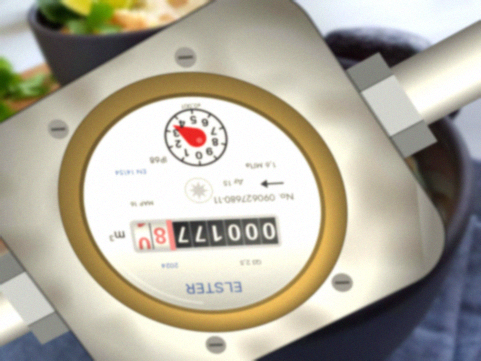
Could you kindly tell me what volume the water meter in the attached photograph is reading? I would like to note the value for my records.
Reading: 177.803 m³
